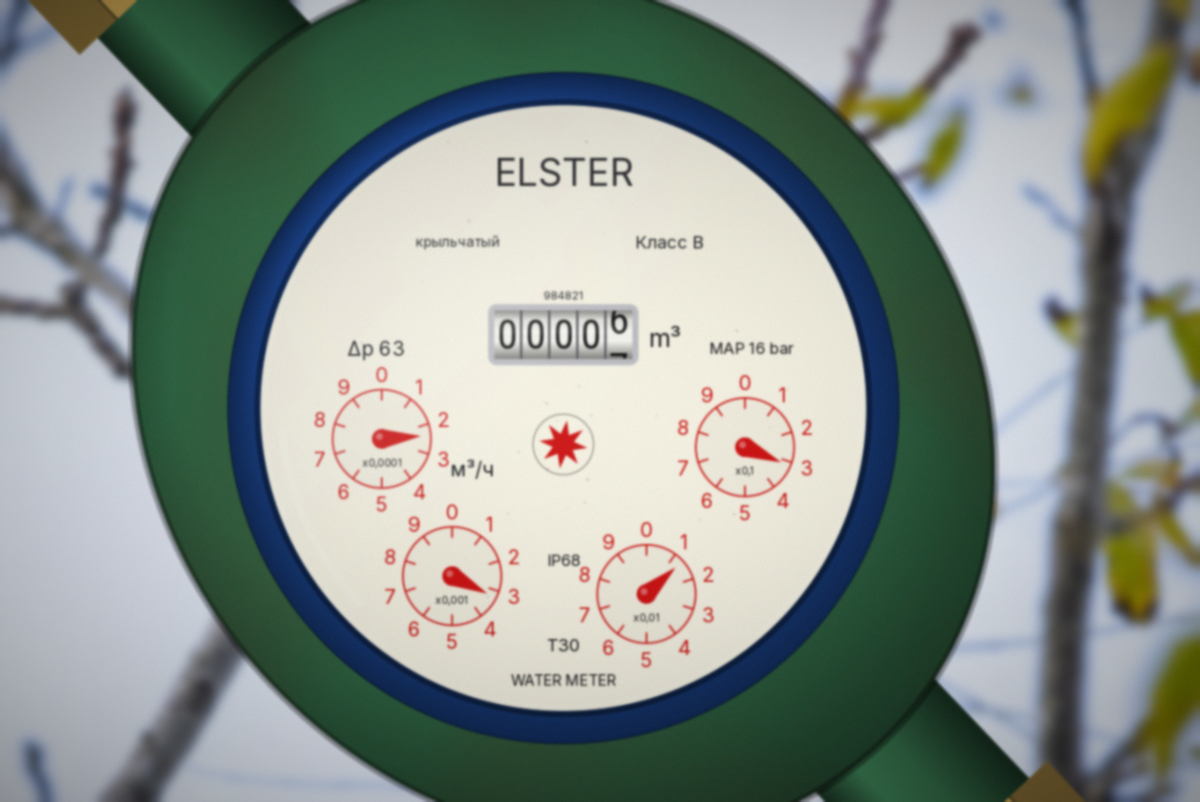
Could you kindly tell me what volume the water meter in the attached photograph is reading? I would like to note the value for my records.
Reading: 6.3132 m³
